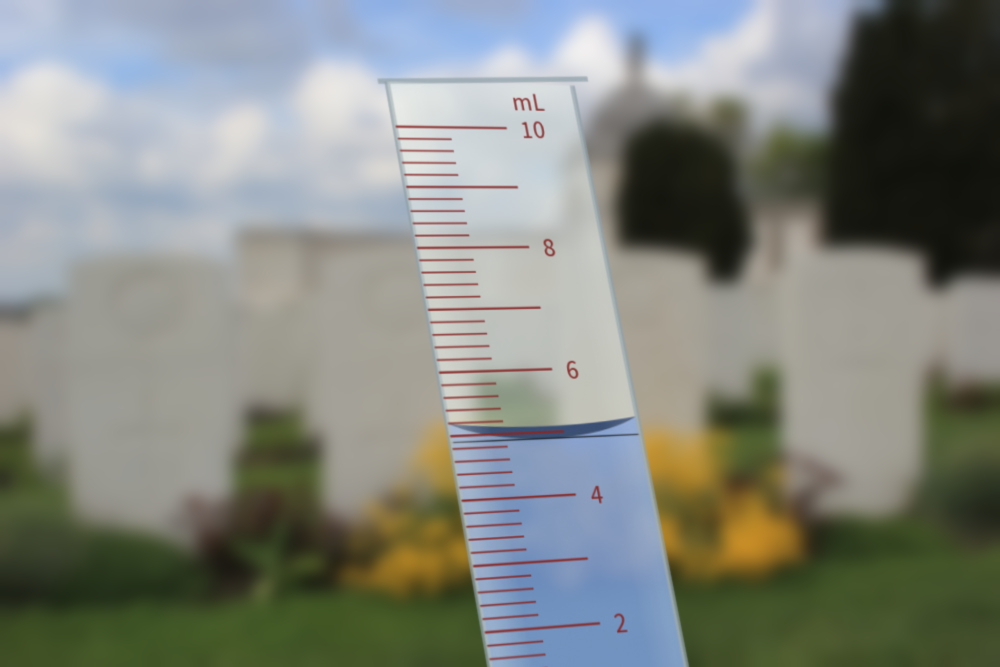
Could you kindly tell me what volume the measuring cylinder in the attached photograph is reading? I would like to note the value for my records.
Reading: 4.9 mL
